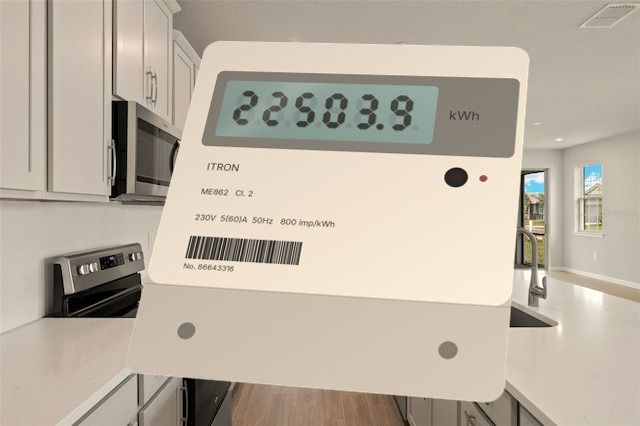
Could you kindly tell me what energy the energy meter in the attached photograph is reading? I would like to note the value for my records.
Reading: 22503.9 kWh
